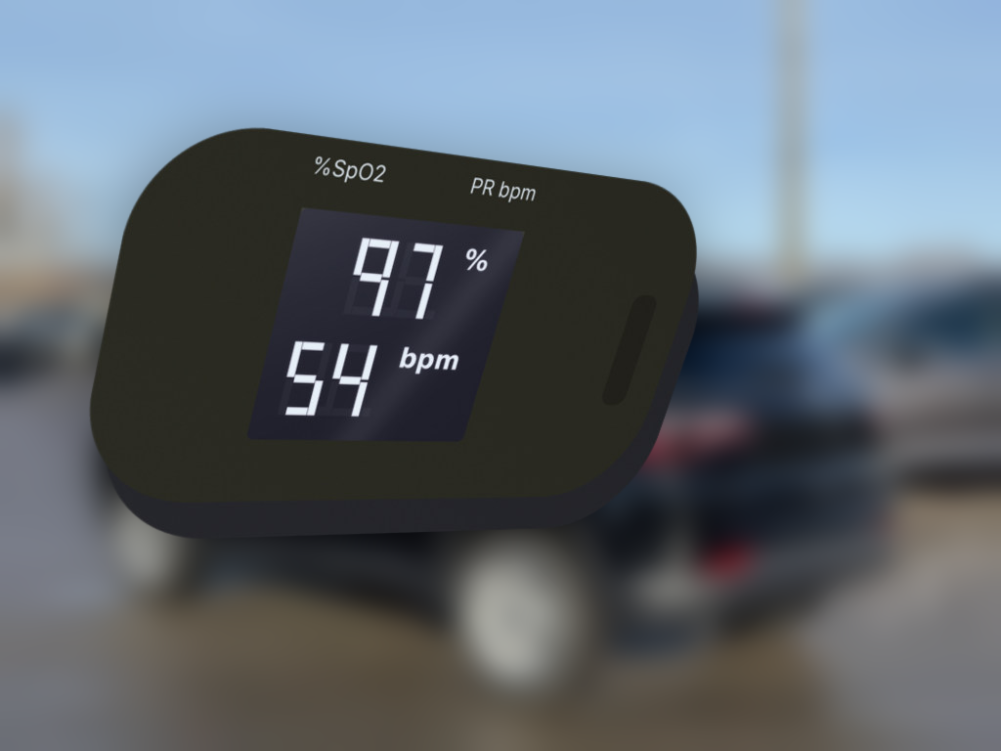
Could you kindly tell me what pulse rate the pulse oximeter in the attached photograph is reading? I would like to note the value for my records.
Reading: 54 bpm
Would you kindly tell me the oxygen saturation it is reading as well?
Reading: 97 %
